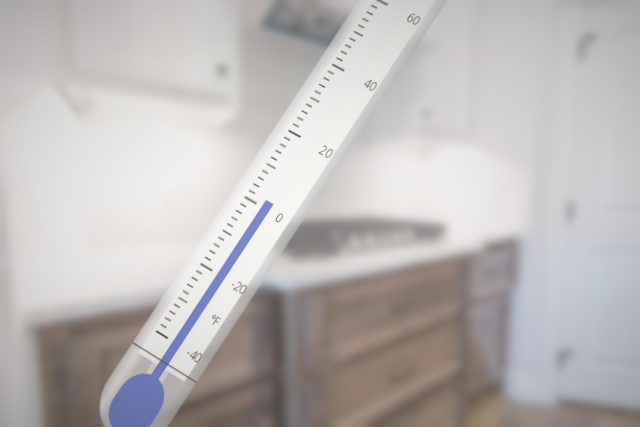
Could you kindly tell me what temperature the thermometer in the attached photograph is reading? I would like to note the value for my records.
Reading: 2 °F
